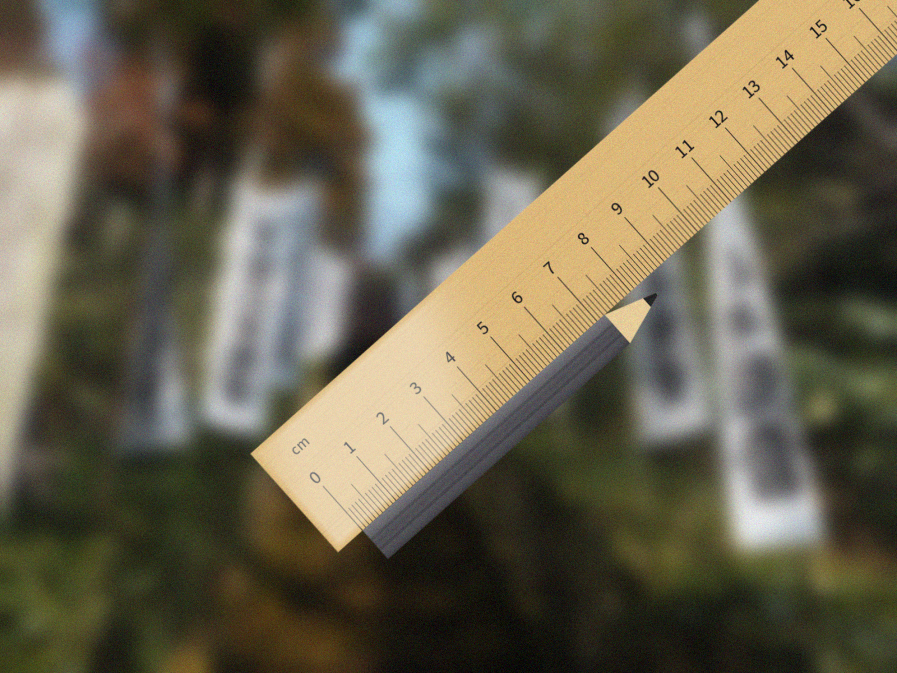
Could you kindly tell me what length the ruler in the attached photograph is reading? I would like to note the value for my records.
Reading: 8.4 cm
